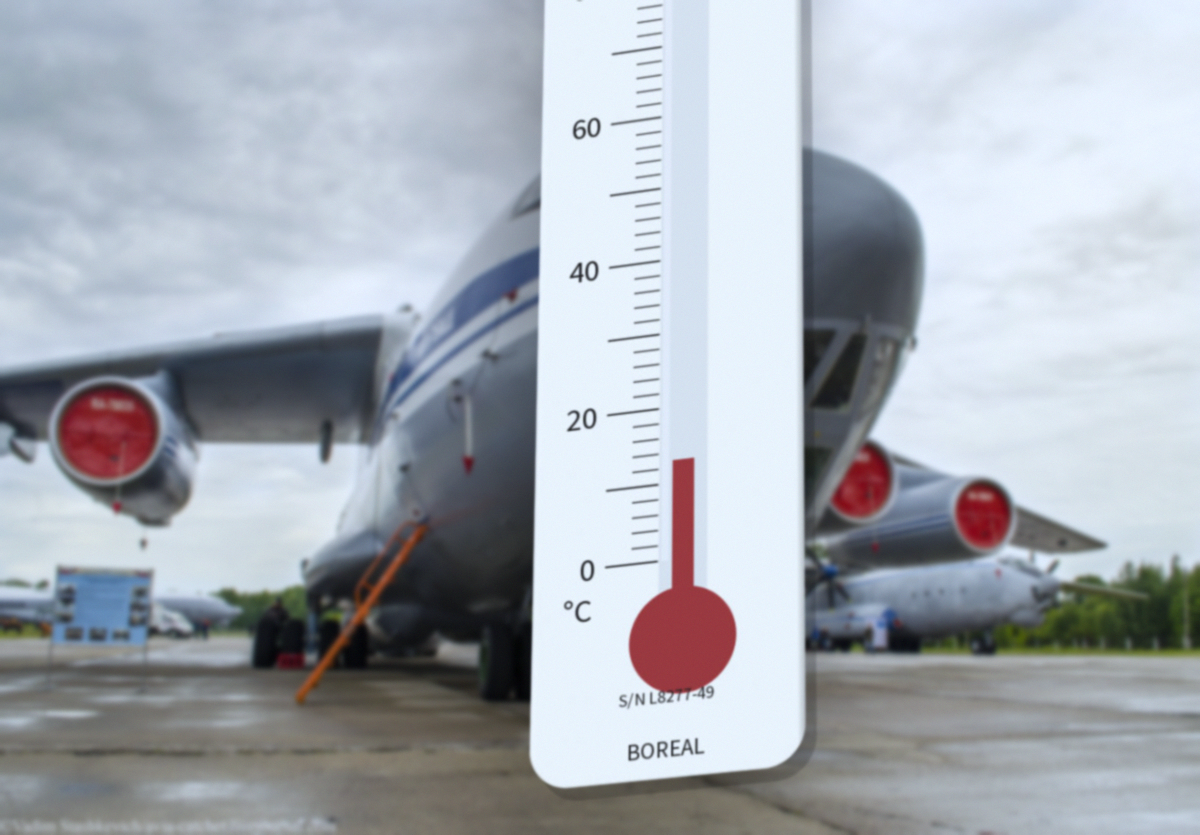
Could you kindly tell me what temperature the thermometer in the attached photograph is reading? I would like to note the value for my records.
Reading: 13 °C
